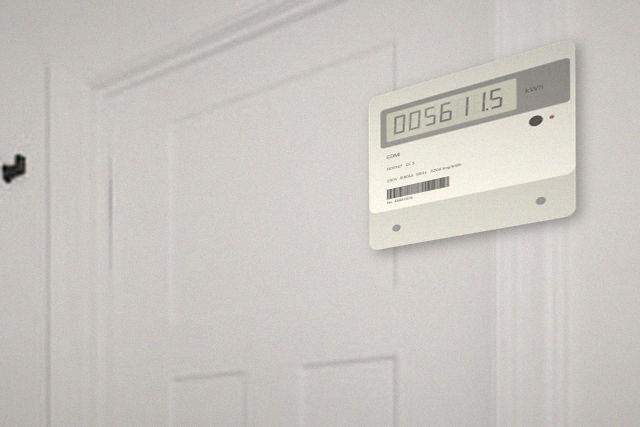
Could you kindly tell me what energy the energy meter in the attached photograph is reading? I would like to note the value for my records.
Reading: 5611.5 kWh
